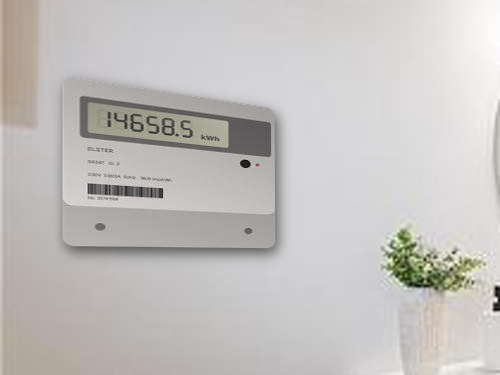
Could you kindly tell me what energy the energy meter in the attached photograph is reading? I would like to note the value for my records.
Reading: 14658.5 kWh
